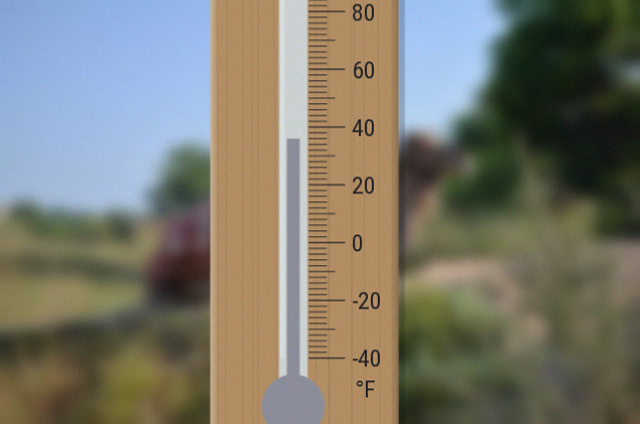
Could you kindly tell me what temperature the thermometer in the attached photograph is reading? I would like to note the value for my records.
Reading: 36 °F
